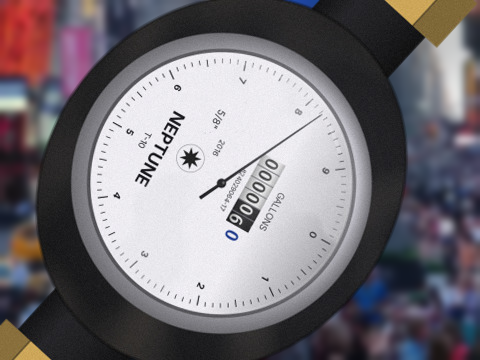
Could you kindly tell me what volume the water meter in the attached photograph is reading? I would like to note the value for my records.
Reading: 58.2 gal
